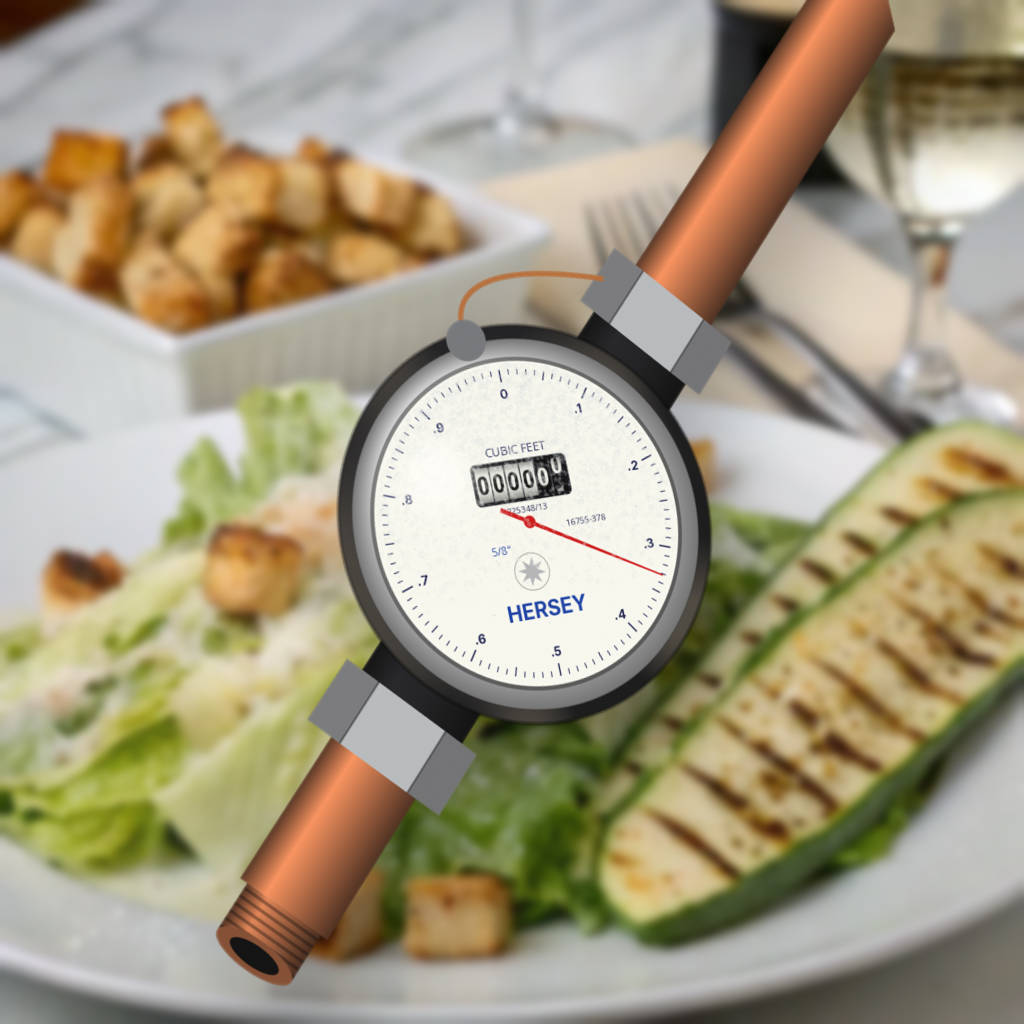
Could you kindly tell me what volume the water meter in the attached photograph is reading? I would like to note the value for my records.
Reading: 0.33 ft³
